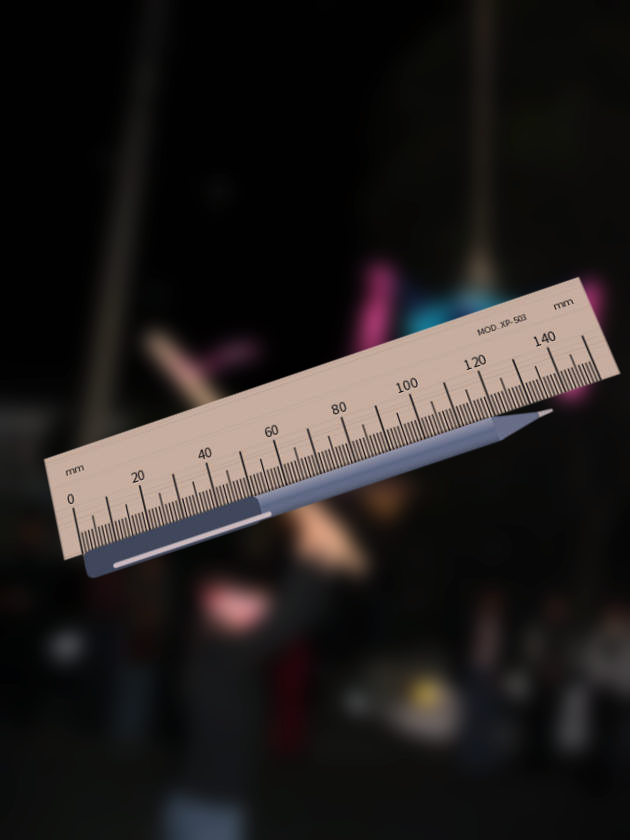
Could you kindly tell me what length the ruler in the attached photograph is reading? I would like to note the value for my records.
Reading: 135 mm
